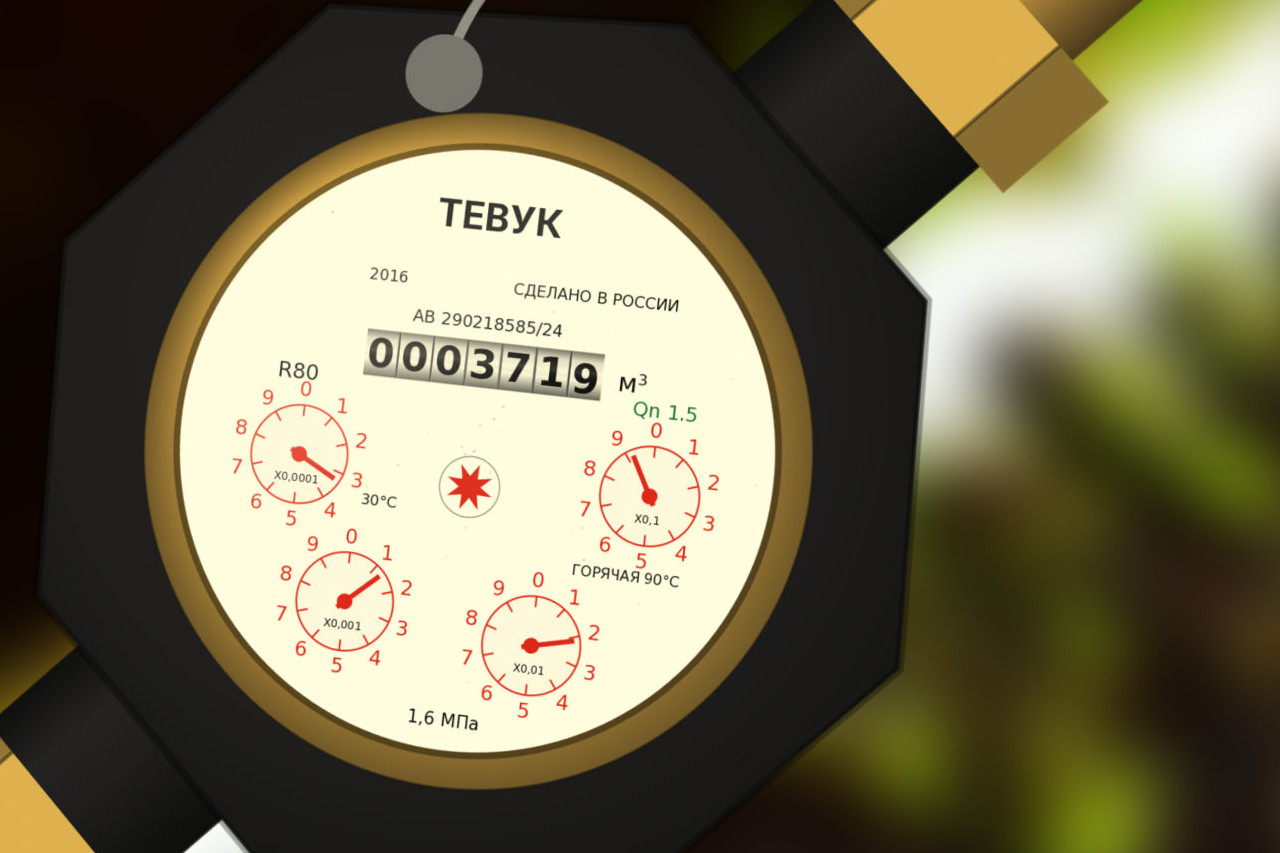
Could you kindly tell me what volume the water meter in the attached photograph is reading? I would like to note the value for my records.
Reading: 3718.9213 m³
